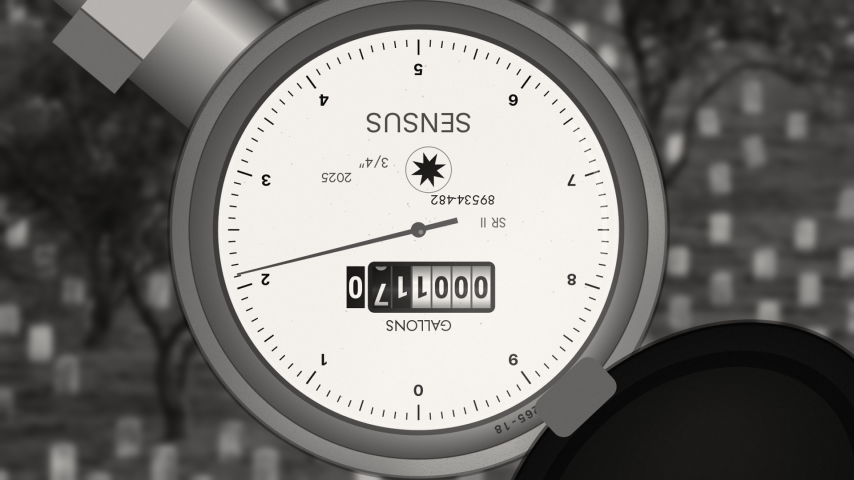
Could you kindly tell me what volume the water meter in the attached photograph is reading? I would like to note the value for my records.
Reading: 1172.1 gal
